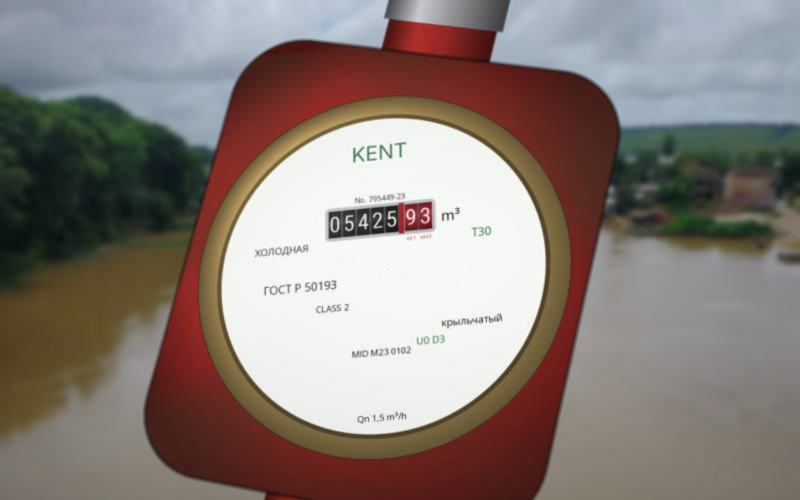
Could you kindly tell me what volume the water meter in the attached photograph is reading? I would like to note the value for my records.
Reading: 5425.93 m³
